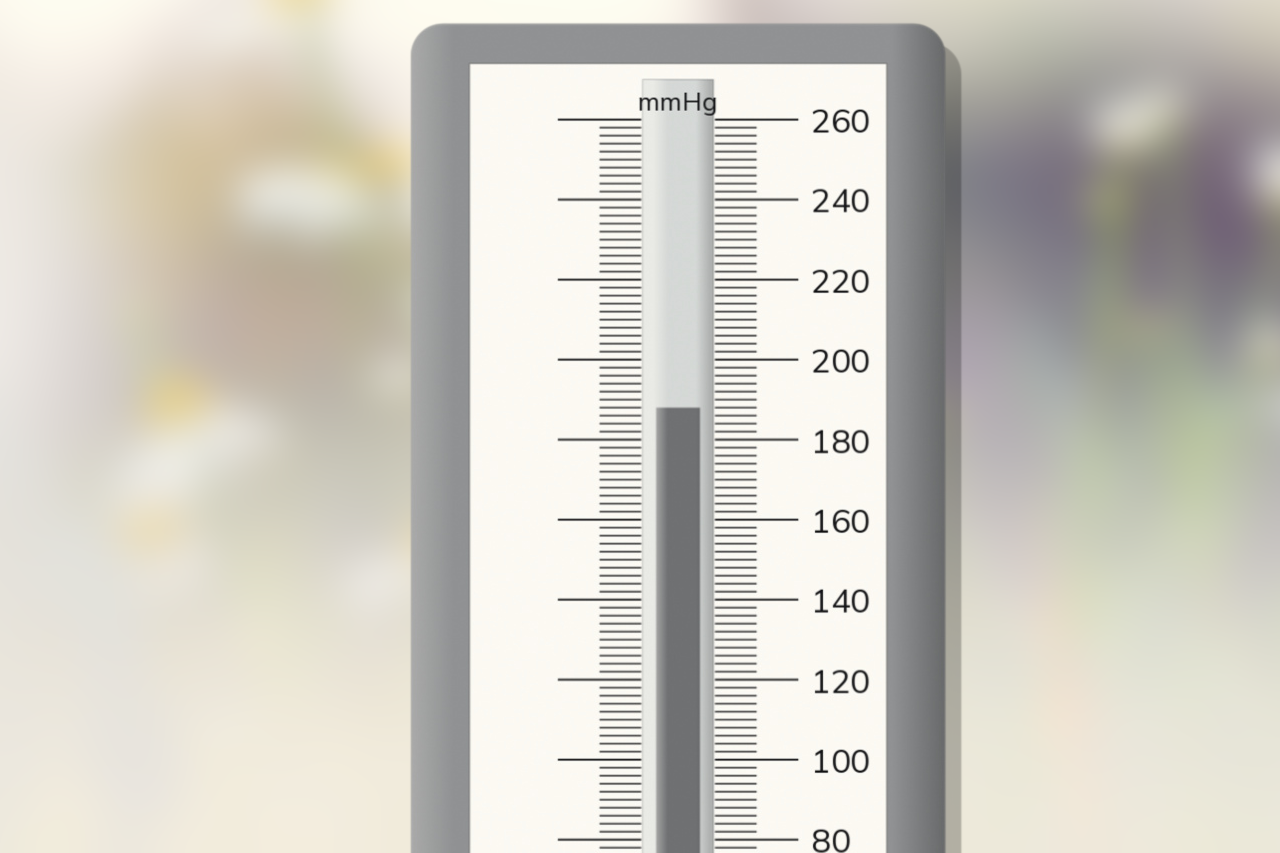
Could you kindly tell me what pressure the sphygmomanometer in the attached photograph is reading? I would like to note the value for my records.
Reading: 188 mmHg
